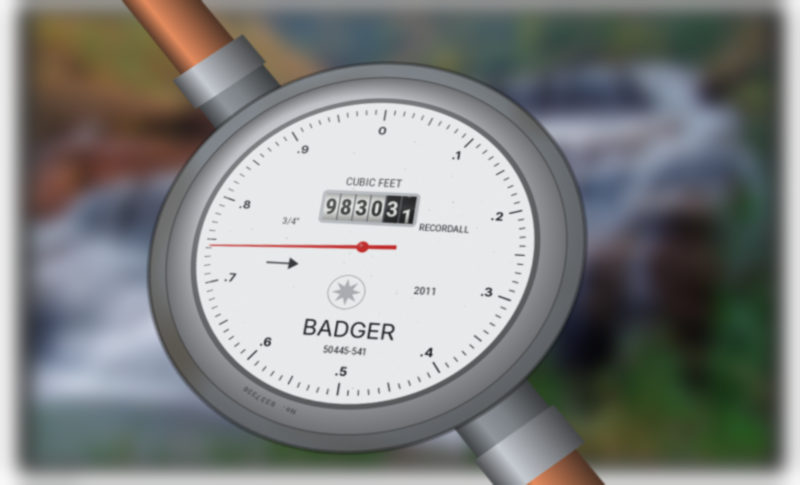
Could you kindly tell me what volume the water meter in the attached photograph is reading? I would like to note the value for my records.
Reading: 983030.74 ft³
